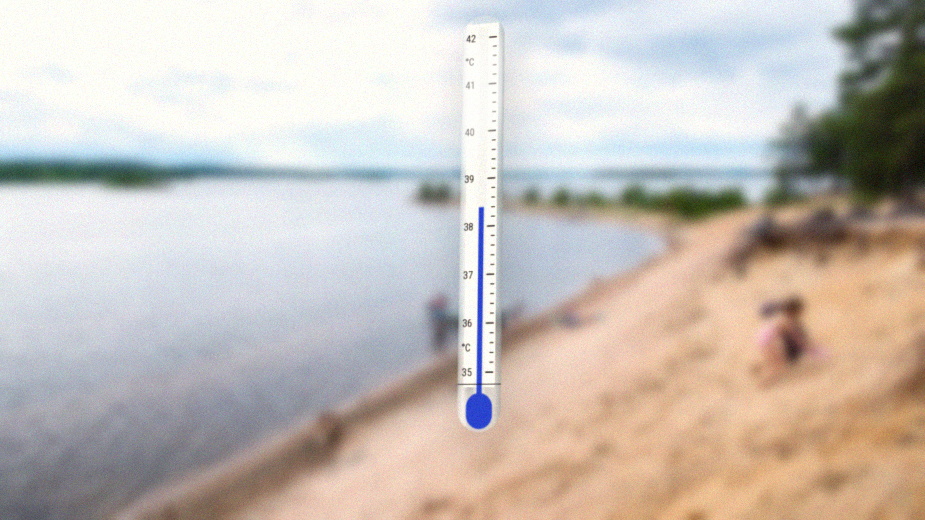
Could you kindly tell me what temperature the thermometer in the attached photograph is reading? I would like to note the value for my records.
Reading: 38.4 °C
